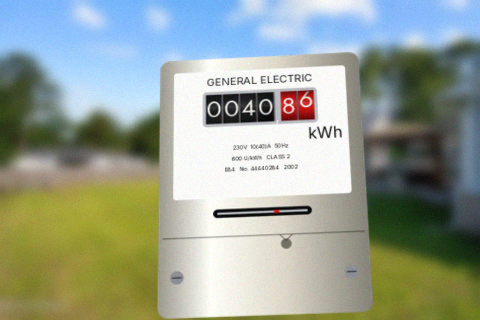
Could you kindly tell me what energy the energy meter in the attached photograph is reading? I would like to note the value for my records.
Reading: 40.86 kWh
